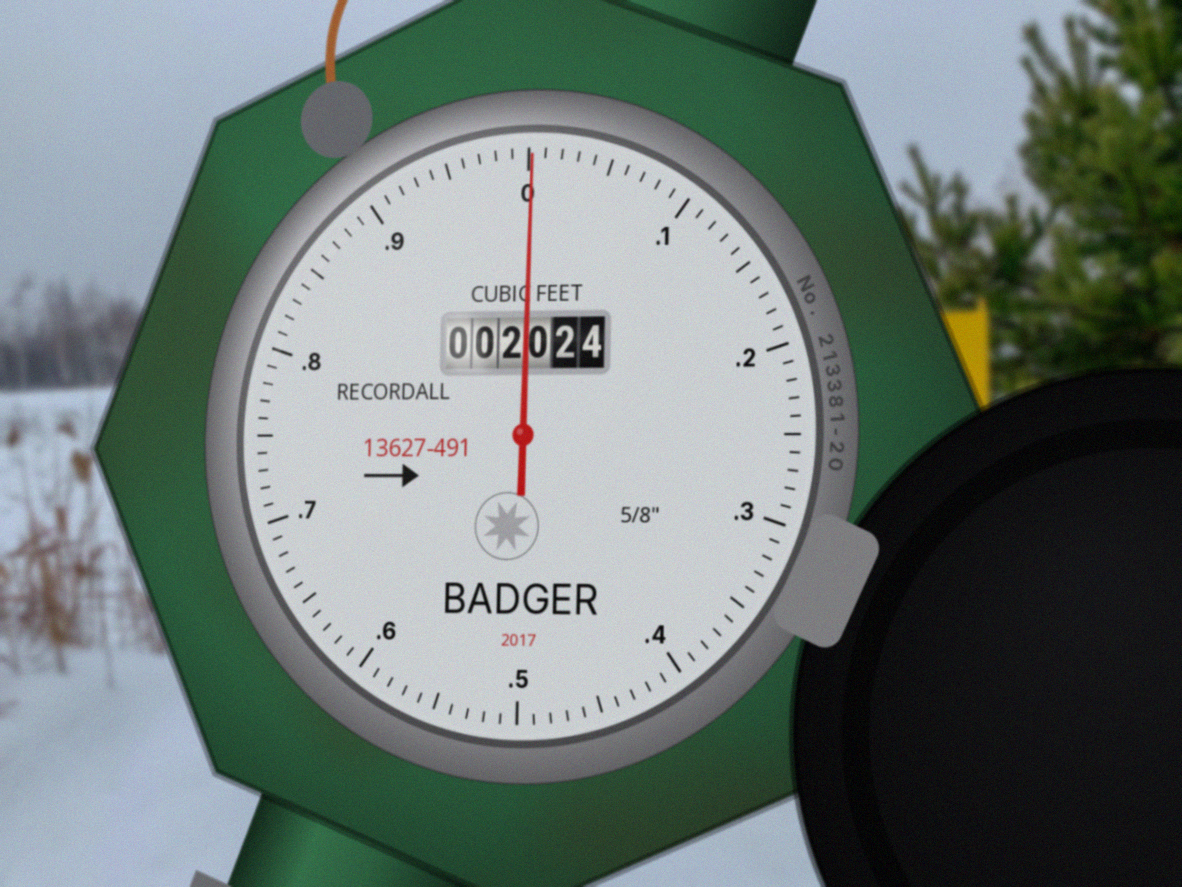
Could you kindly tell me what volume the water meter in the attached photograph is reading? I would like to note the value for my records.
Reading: 2024.00 ft³
